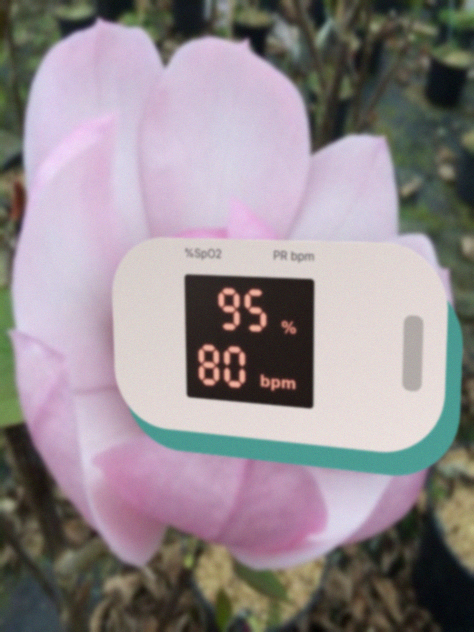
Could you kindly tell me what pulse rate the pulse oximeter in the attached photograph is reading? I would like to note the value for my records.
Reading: 80 bpm
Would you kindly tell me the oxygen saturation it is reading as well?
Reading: 95 %
